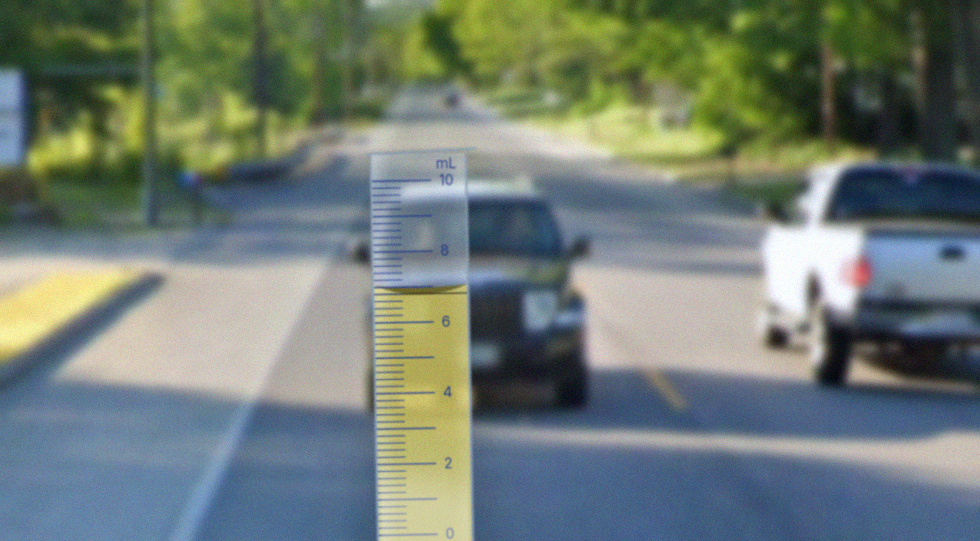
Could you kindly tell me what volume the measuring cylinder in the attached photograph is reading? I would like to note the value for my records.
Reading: 6.8 mL
